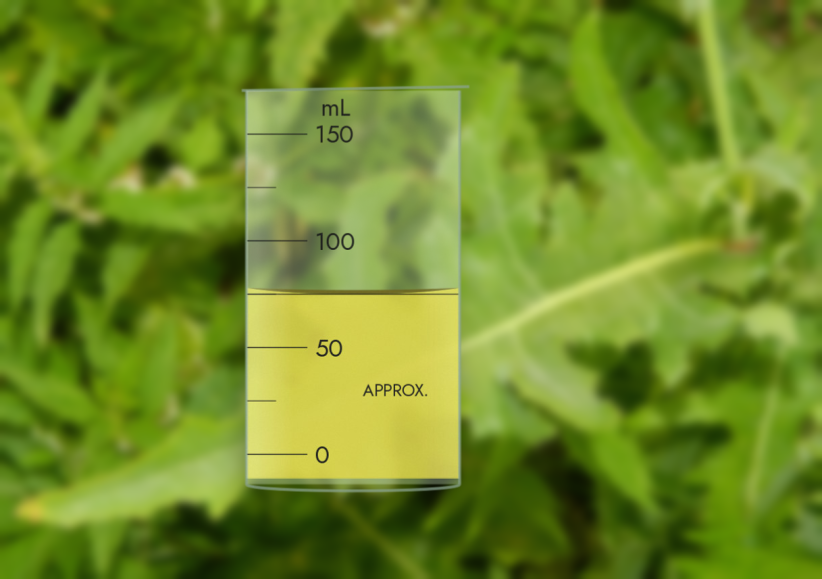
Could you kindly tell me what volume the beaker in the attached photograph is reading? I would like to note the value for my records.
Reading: 75 mL
